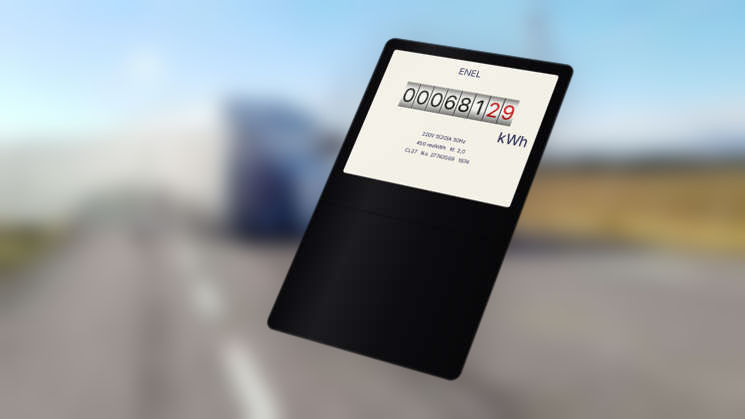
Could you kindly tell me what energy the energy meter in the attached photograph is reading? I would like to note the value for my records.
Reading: 681.29 kWh
